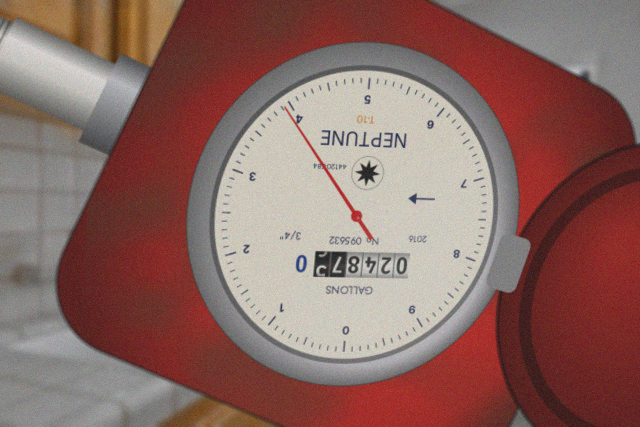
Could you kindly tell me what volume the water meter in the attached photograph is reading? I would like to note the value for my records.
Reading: 248753.9 gal
